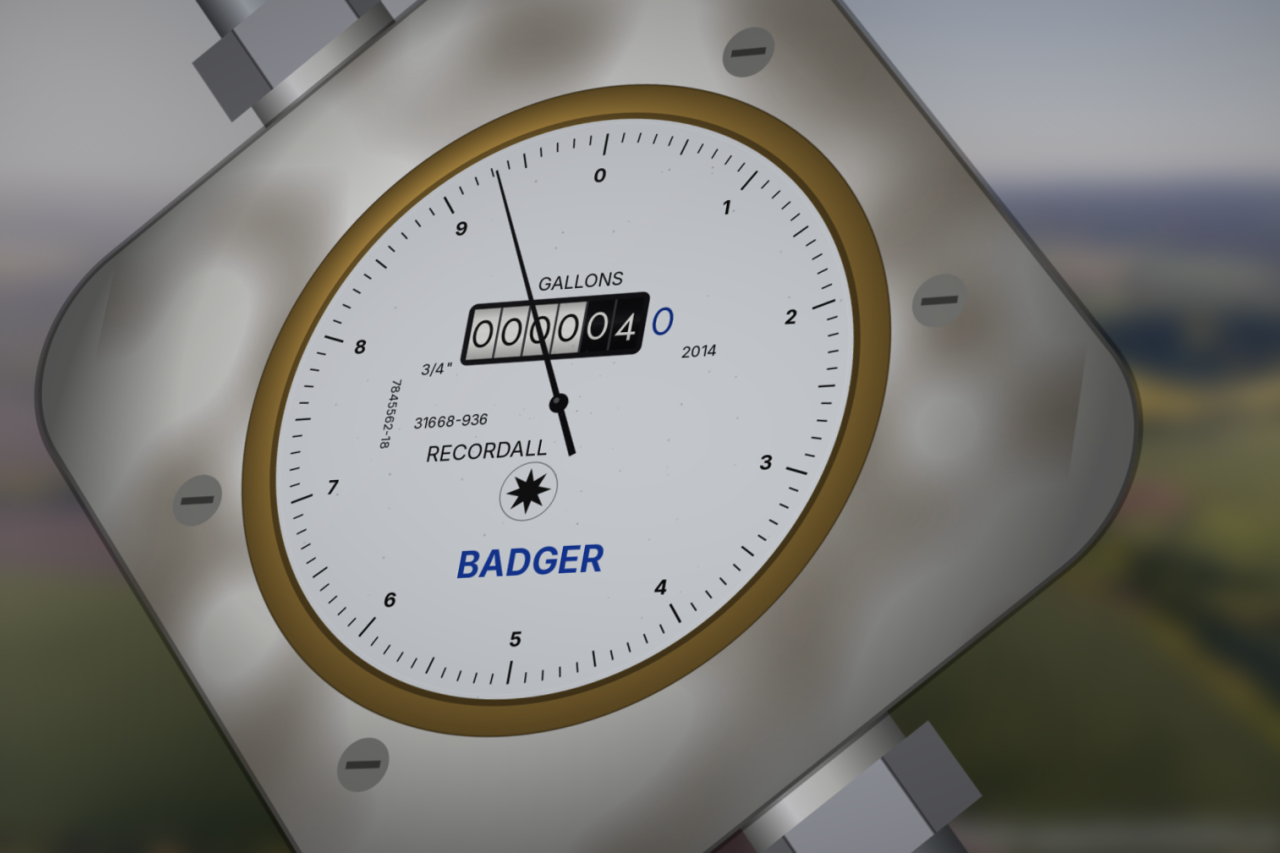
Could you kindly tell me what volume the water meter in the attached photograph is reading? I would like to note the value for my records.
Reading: 39.3 gal
